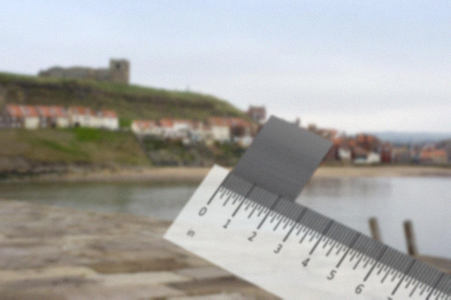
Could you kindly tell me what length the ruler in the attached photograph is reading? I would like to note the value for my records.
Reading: 2.5 in
